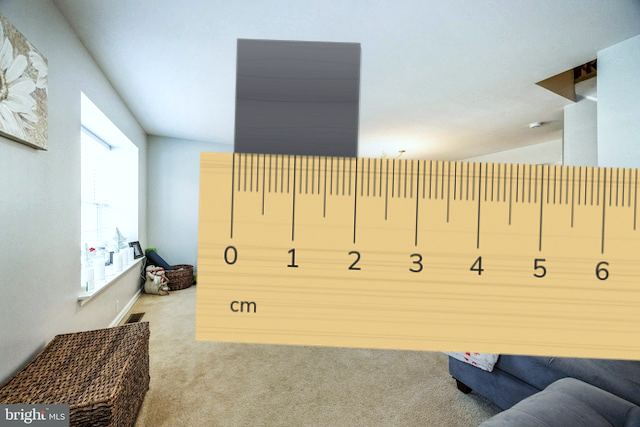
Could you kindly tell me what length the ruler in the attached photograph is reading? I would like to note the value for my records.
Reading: 2 cm
